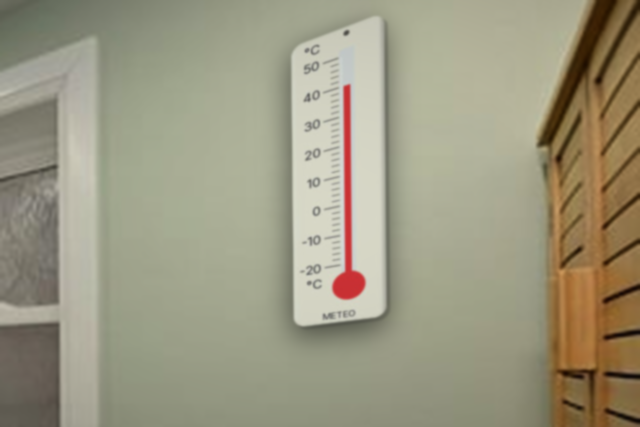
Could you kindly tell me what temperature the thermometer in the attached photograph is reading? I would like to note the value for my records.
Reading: 40 °C
